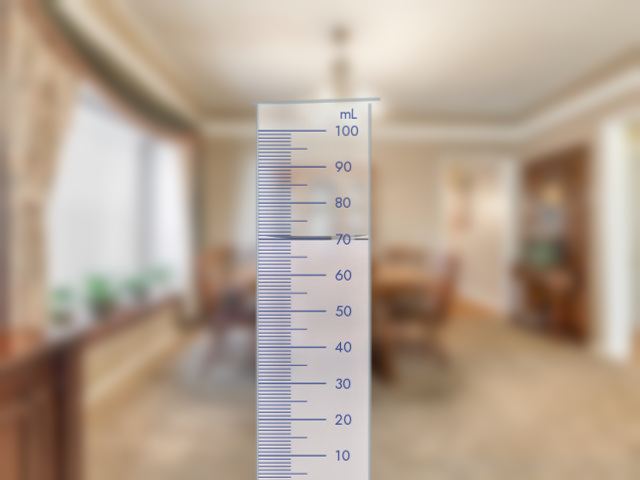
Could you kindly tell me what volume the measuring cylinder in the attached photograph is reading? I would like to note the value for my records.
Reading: 70 mL
